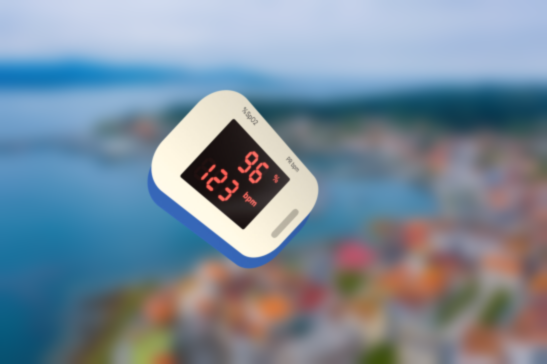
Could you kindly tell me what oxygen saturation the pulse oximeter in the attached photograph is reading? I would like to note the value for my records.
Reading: 96 %
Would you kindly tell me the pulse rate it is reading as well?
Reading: 123 bpm
